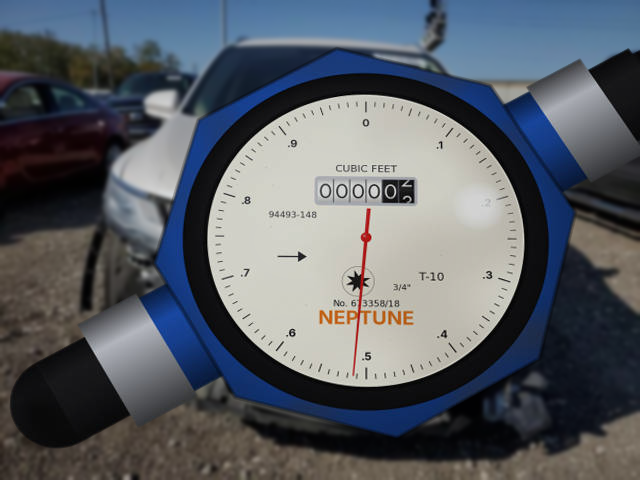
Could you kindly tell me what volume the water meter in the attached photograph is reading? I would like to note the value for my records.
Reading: 2.51 ft³
